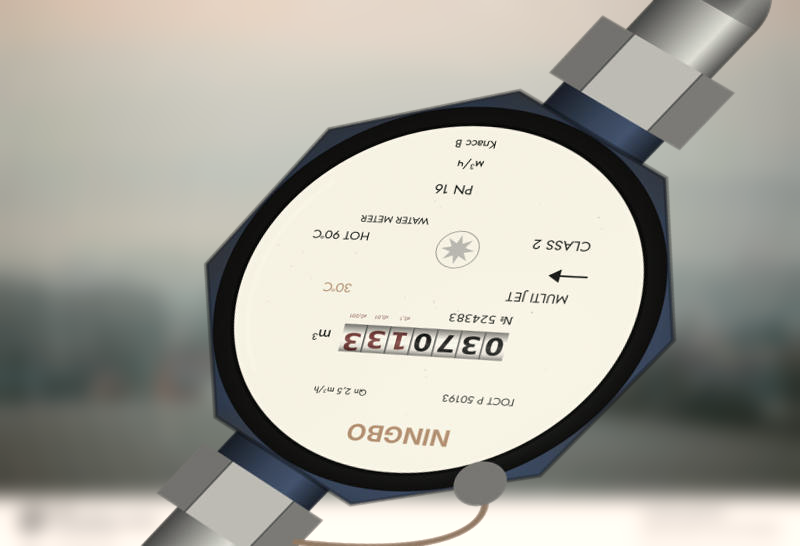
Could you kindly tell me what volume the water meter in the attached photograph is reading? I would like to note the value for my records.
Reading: 370.133 m³
